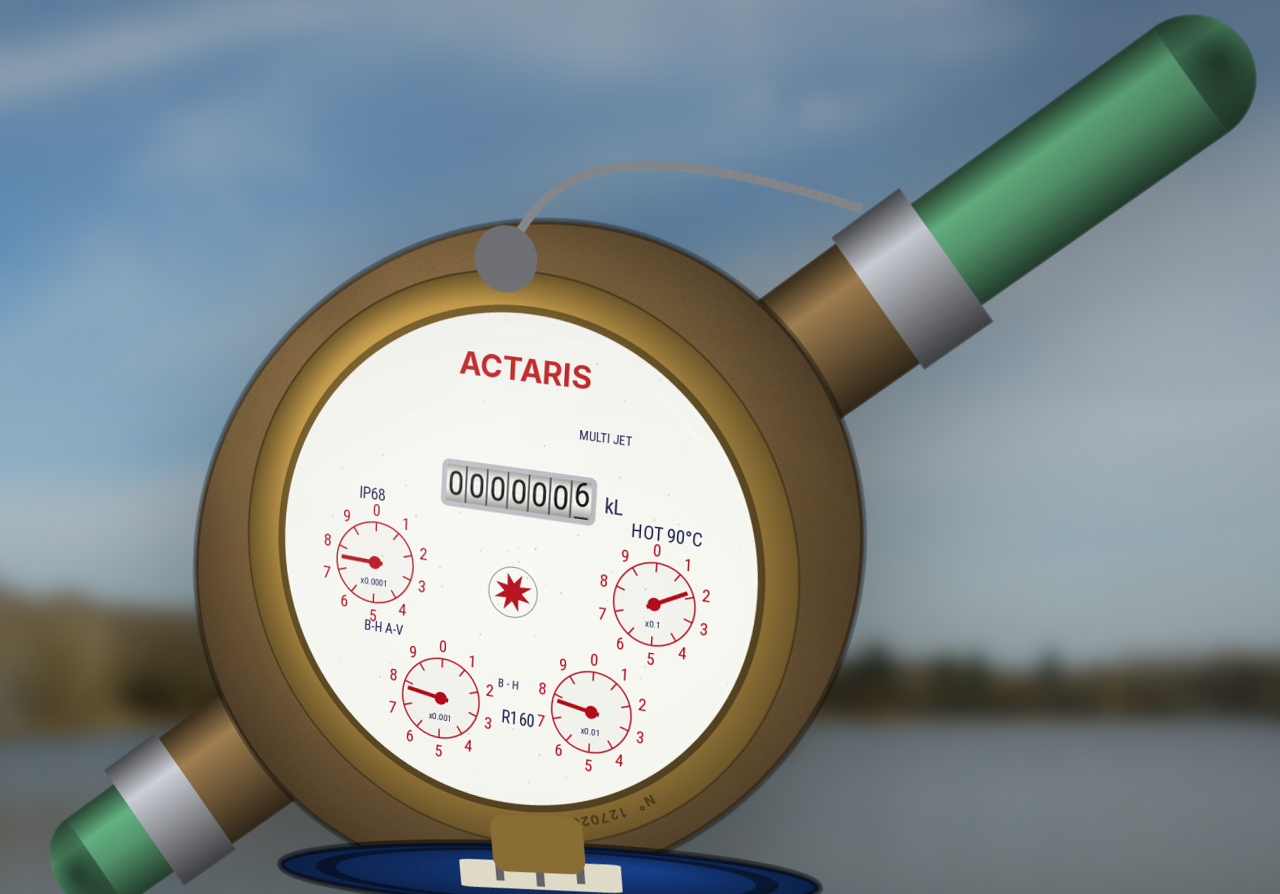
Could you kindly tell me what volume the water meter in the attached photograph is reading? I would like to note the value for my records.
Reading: 6.1777 kL
